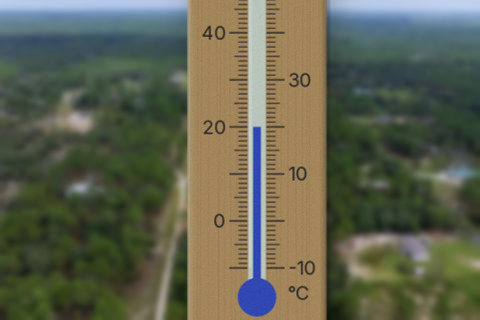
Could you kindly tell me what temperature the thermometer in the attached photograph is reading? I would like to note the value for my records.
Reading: 20 °C
